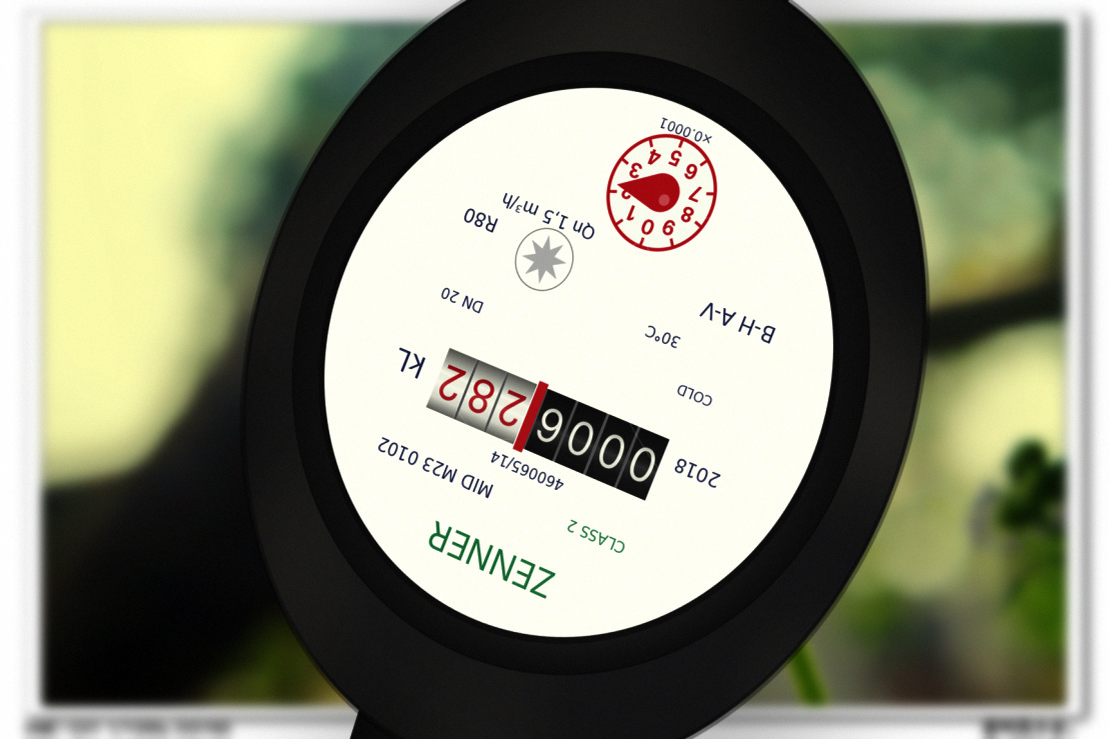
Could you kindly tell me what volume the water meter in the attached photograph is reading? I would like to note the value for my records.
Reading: 6.2822 kL
